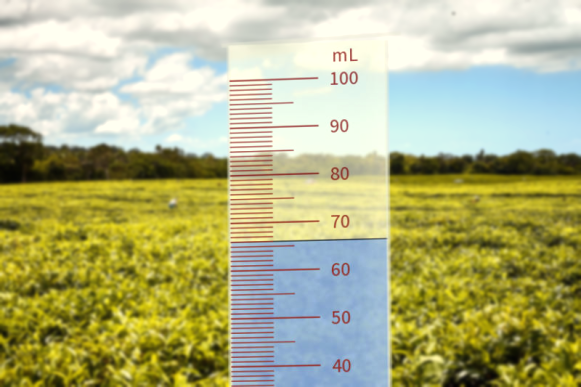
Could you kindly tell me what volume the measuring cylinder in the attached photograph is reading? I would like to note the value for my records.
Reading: 66 mL
